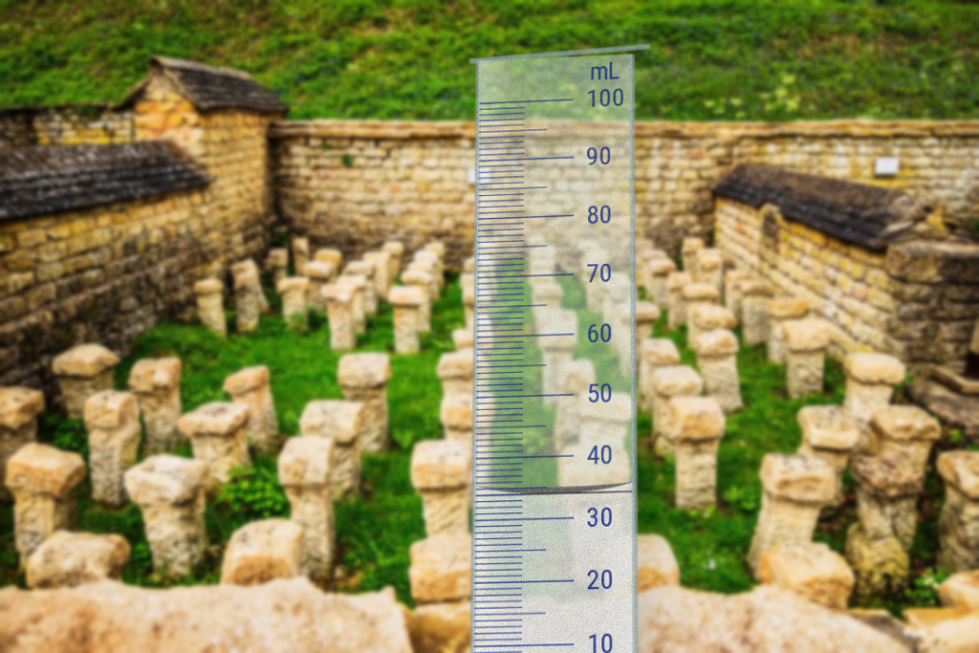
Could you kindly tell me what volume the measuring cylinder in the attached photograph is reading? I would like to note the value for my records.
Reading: 34 mL
